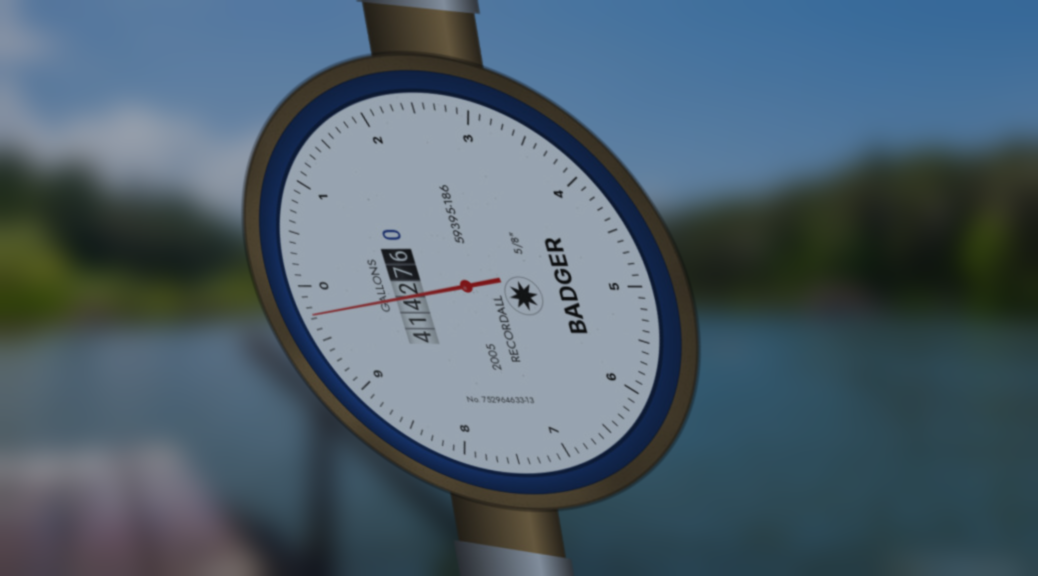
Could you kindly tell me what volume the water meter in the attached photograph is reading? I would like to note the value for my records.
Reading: 4142759.7 gal
